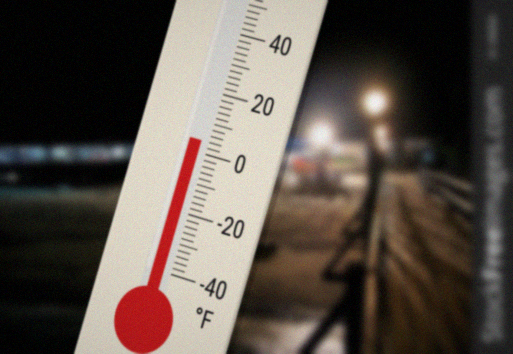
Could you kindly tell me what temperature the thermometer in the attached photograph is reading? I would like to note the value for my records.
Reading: 4 °F
